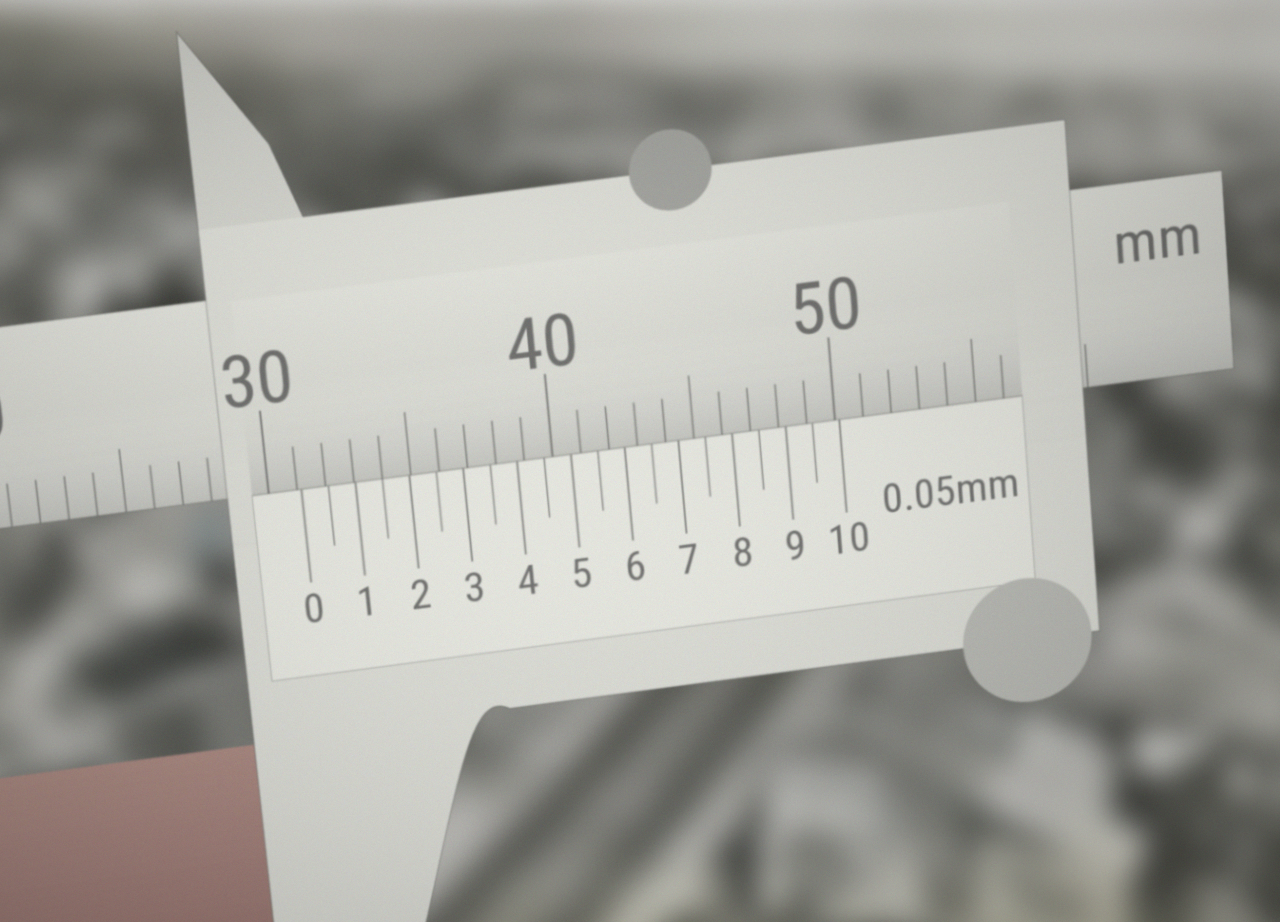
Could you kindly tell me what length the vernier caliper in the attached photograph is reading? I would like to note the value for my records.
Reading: 31.15 mm
